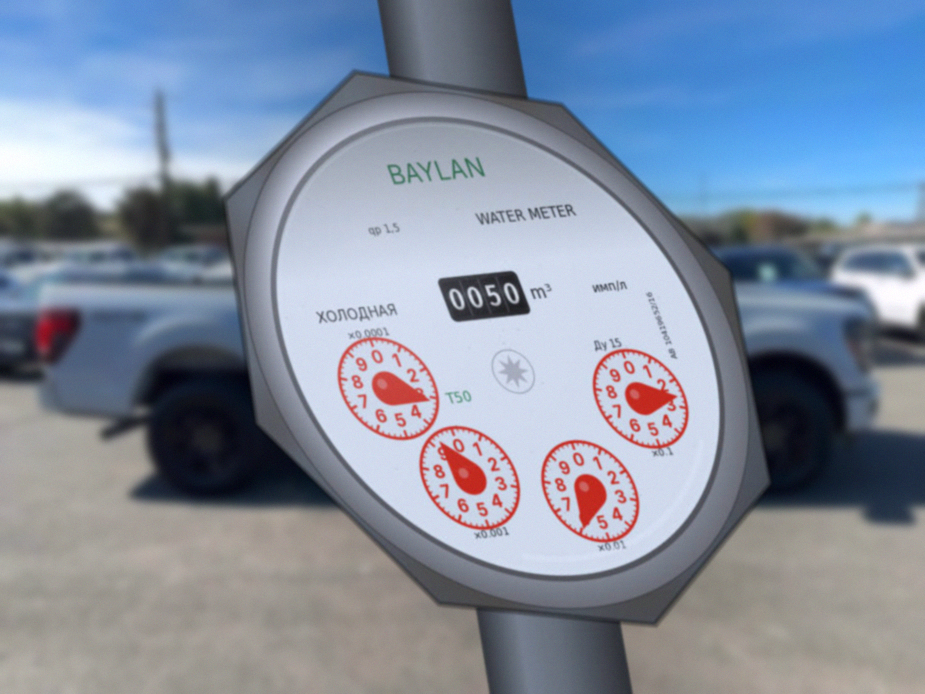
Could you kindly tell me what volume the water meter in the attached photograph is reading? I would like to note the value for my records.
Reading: 50.2593 m³
